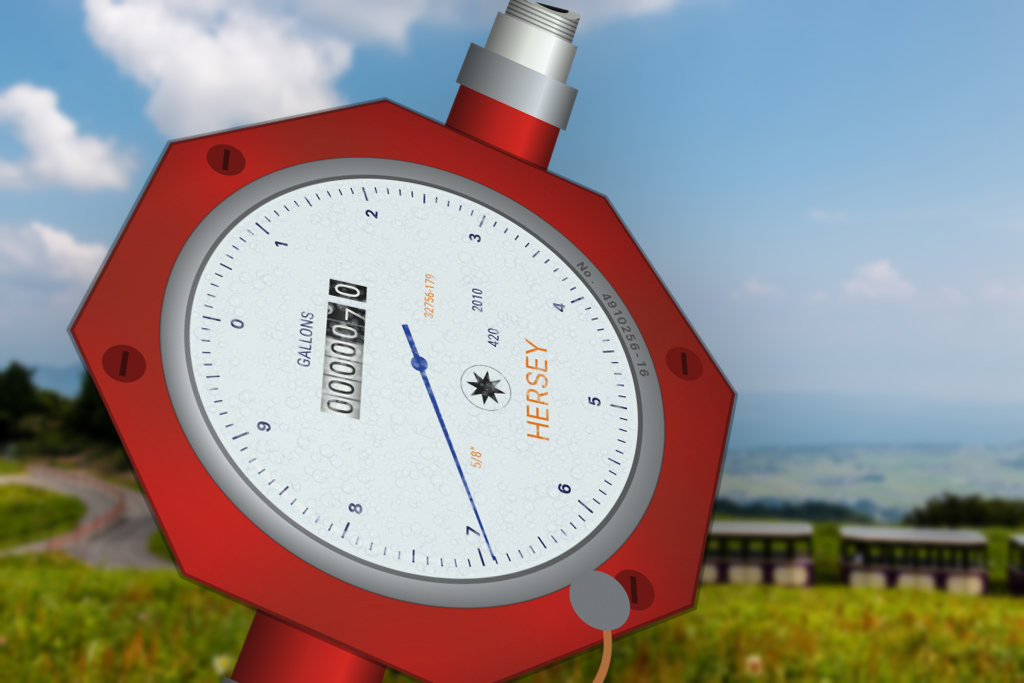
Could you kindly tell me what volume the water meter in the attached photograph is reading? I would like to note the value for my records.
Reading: 66.9 gal
